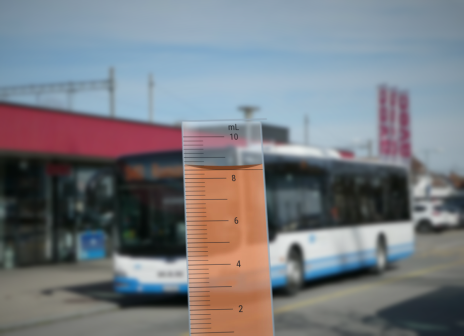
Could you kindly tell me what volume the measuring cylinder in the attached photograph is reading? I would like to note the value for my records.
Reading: 8.4 mL
